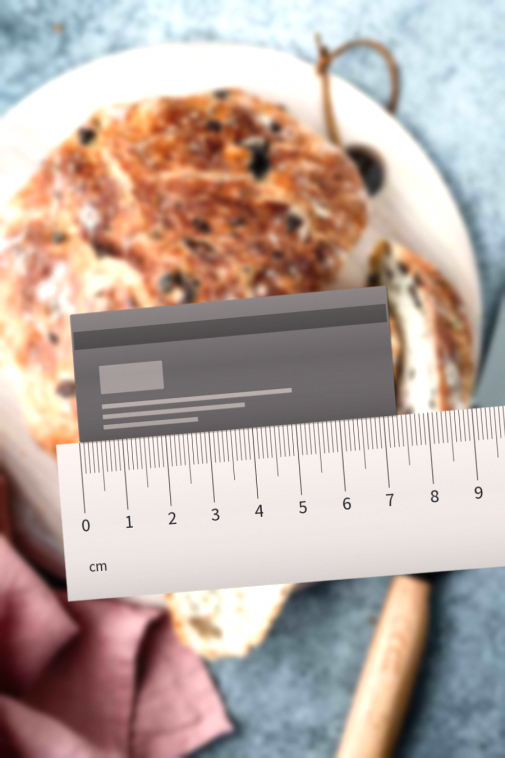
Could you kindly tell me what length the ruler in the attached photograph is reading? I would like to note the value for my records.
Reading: 7.3 cm
